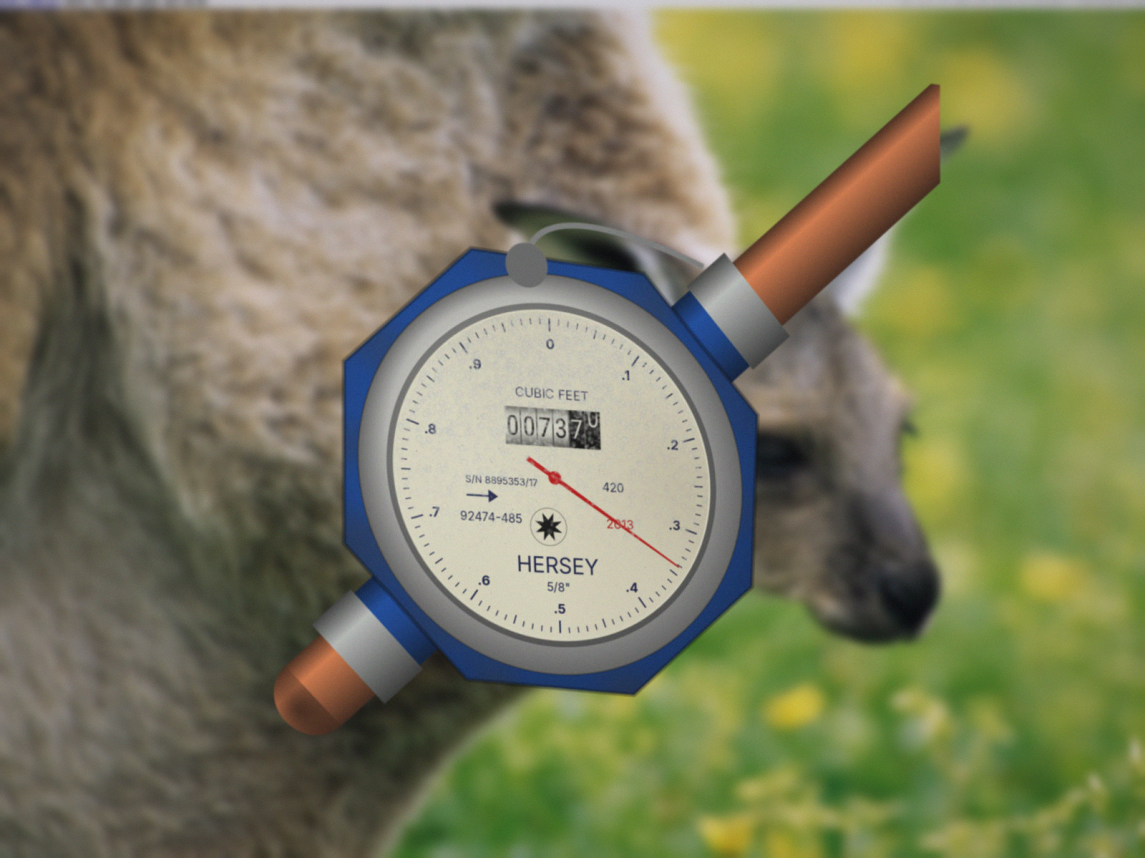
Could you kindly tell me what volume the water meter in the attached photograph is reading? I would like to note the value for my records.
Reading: 7370.34 ft³
